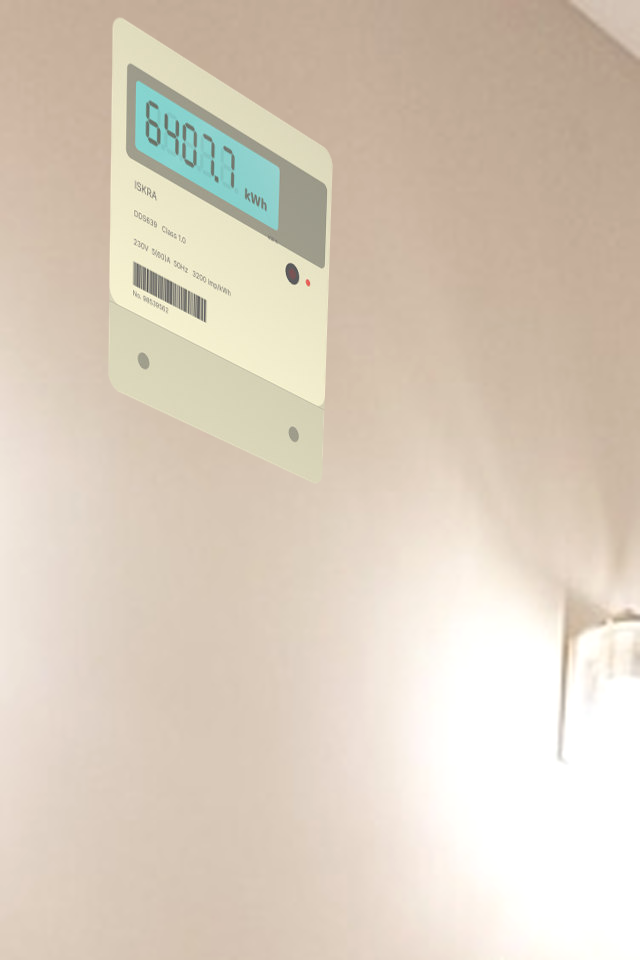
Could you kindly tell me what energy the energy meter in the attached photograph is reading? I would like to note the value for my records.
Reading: 6407.7 kWh
